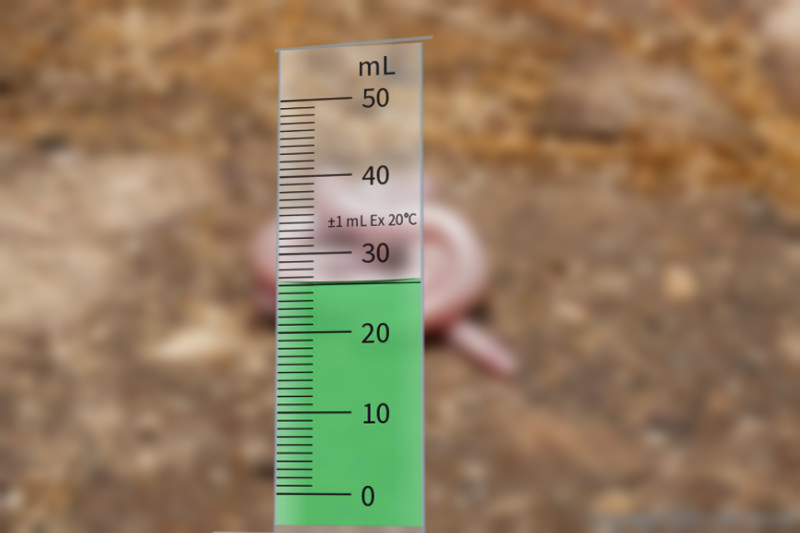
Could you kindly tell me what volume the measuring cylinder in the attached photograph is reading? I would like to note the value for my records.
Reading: 26 mL
